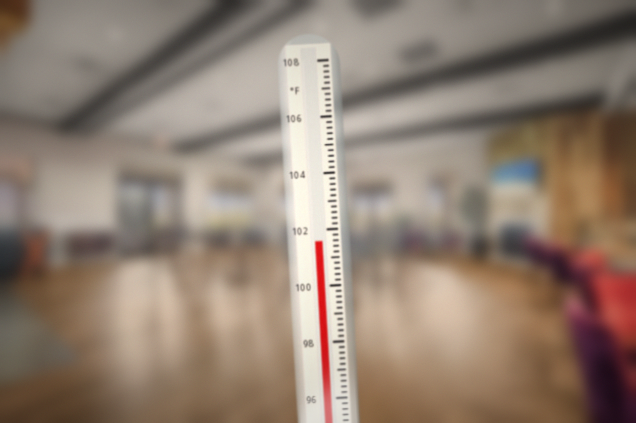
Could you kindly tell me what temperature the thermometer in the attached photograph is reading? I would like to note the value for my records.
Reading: 101.6 °F
